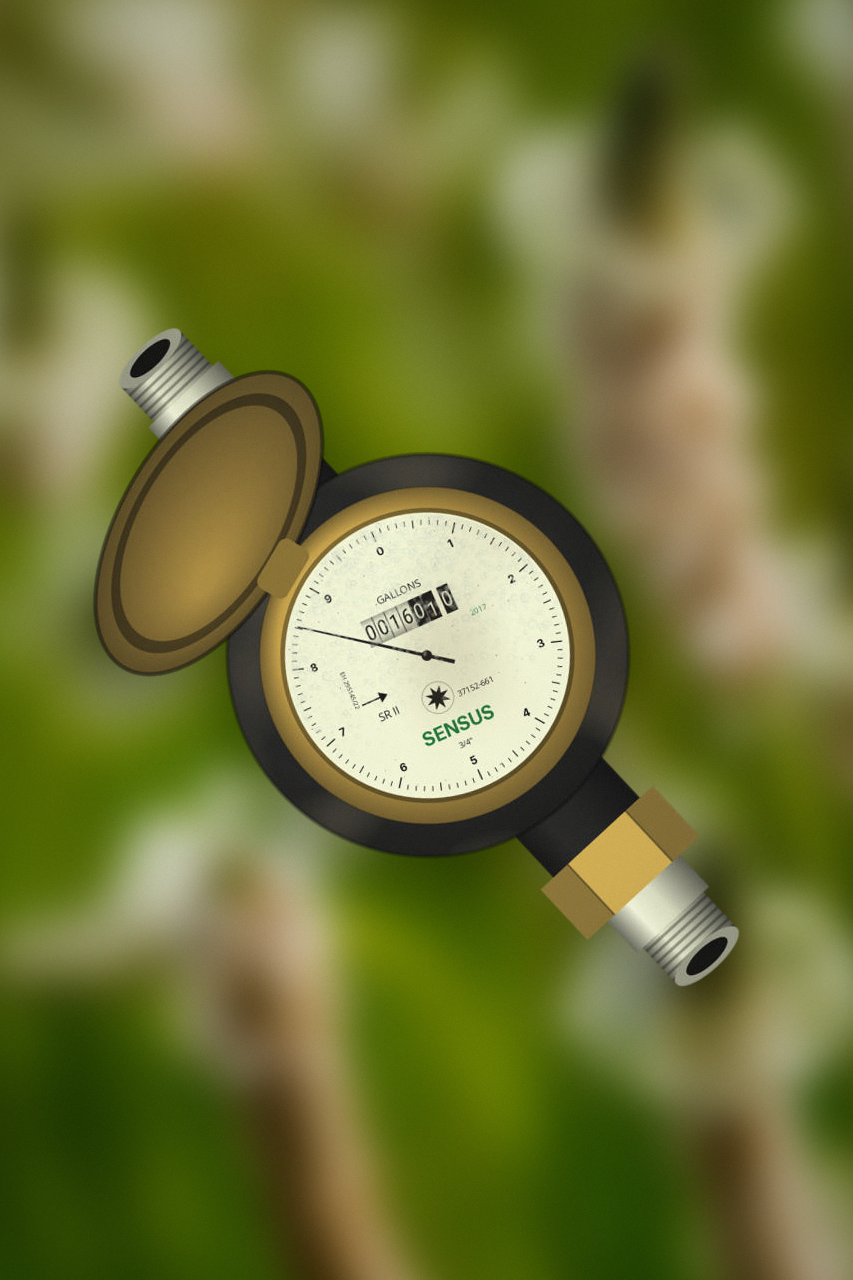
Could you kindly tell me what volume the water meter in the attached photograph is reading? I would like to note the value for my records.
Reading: 16008.5 gal
